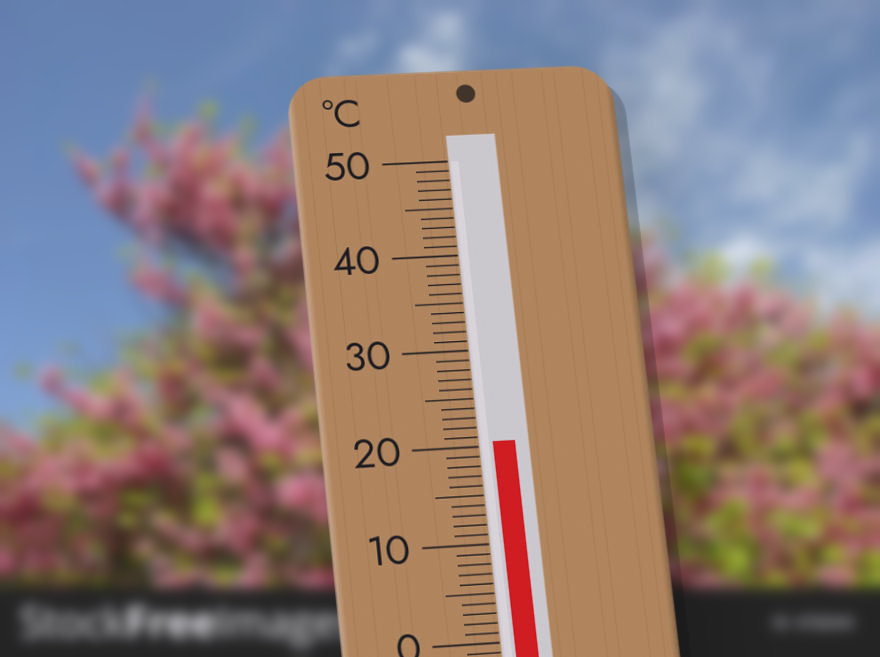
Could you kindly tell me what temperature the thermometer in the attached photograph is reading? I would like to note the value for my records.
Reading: 20.5 °C
